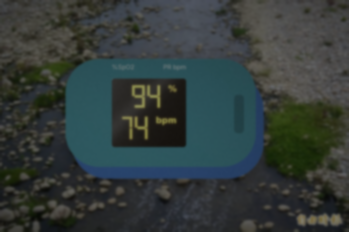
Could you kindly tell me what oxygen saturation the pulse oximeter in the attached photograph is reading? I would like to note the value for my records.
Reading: 94 %
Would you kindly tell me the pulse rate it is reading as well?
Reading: 74 bpm
